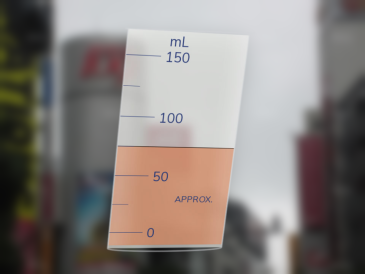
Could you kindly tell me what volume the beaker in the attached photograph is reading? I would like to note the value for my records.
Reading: 75 mL
